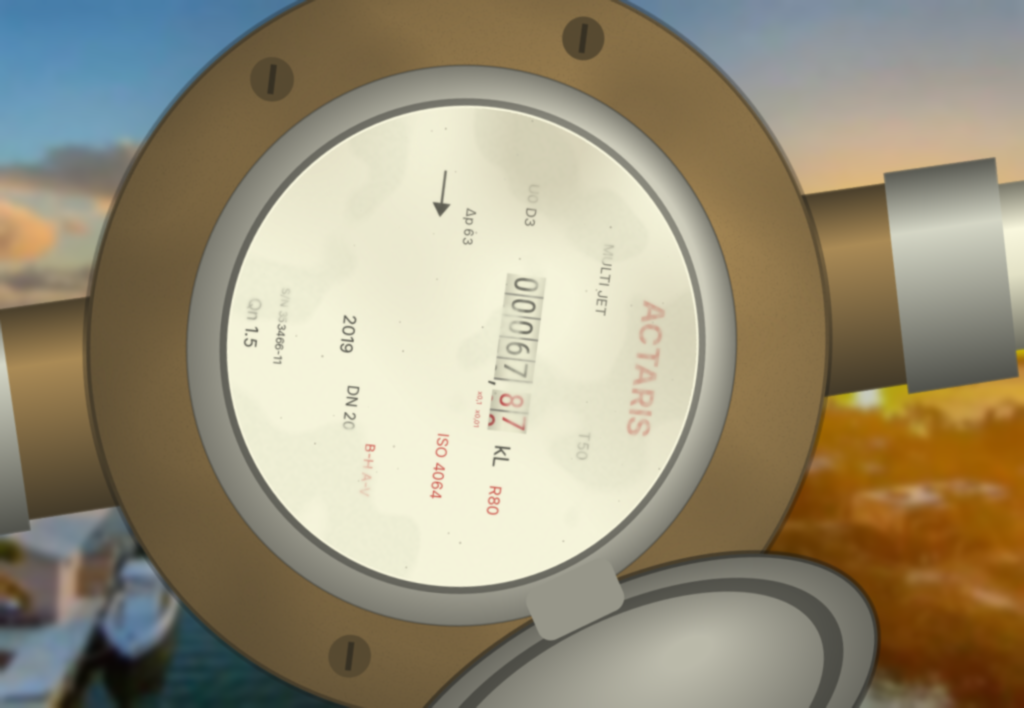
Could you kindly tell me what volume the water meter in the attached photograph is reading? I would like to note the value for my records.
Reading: 67.87 kL
